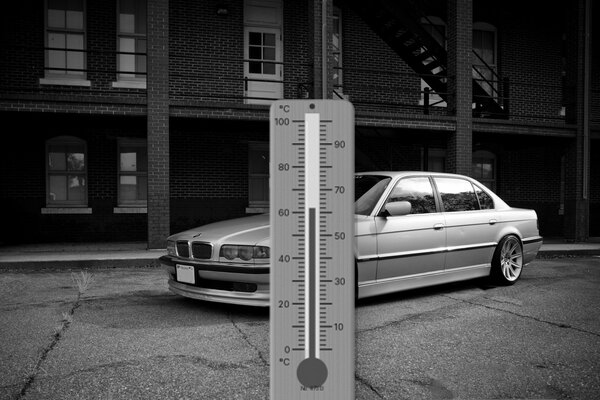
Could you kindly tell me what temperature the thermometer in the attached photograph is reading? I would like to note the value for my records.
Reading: 62 °C
